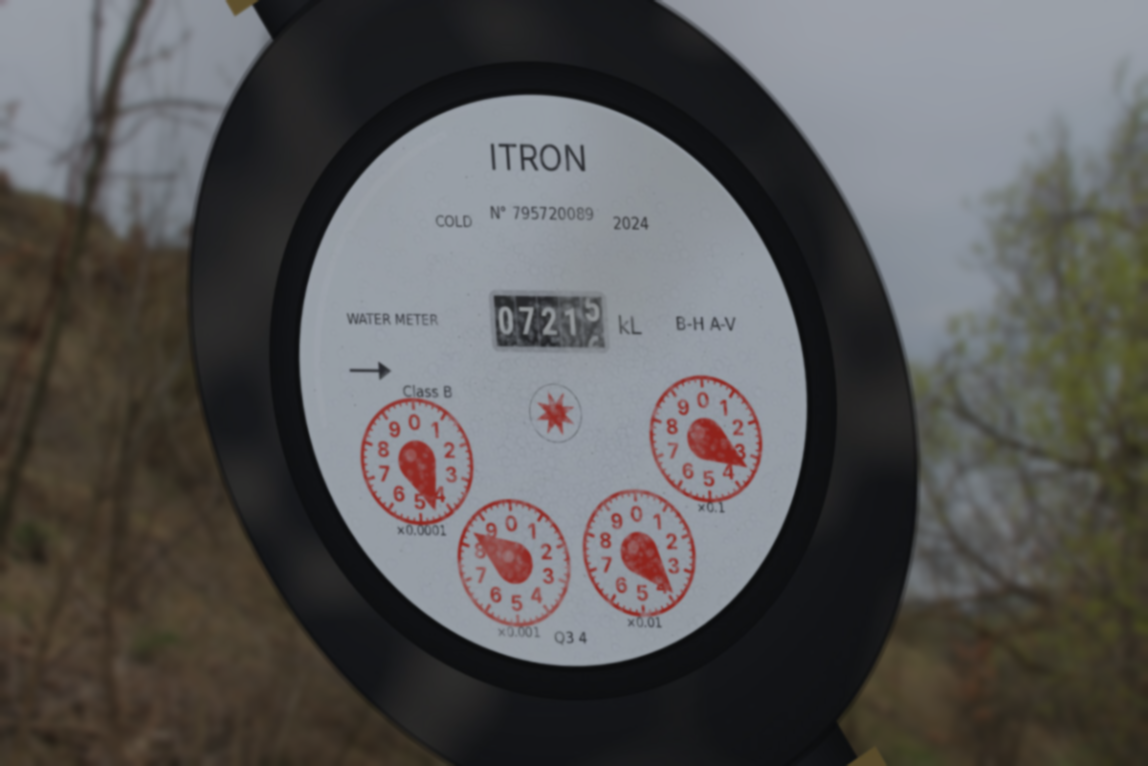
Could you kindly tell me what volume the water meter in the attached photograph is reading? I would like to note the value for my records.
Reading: 7215.3384 kL
